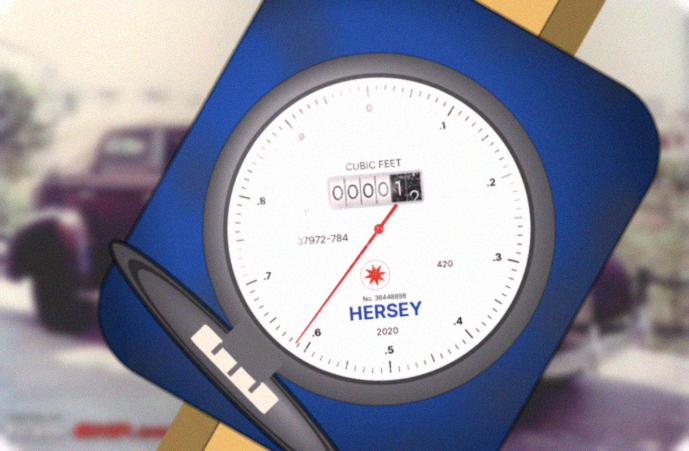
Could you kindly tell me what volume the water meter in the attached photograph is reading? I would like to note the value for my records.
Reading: 11.61 ft³
